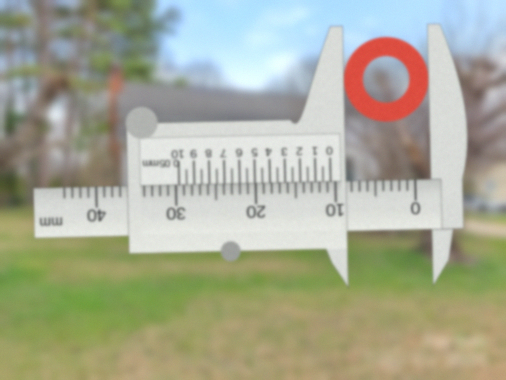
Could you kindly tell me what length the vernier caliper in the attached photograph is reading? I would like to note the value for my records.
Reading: 10.6 mm
